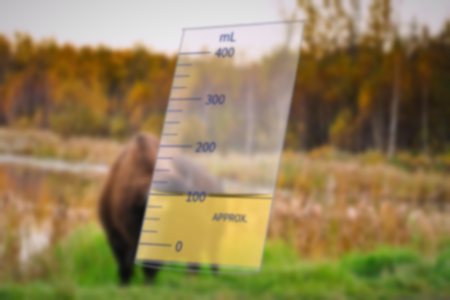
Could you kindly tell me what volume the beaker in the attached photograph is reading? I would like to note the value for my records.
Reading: 100 mL
